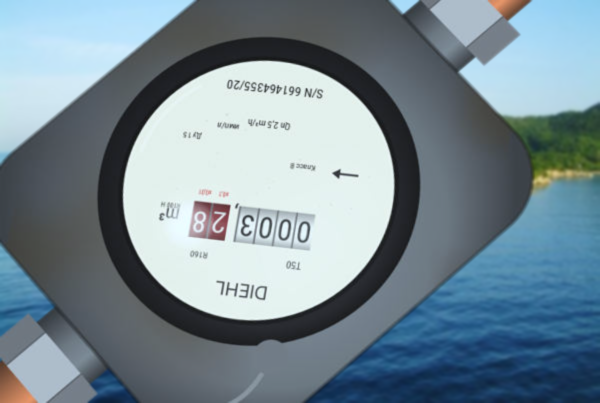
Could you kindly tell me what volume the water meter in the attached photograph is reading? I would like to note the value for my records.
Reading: 3.28 m³
